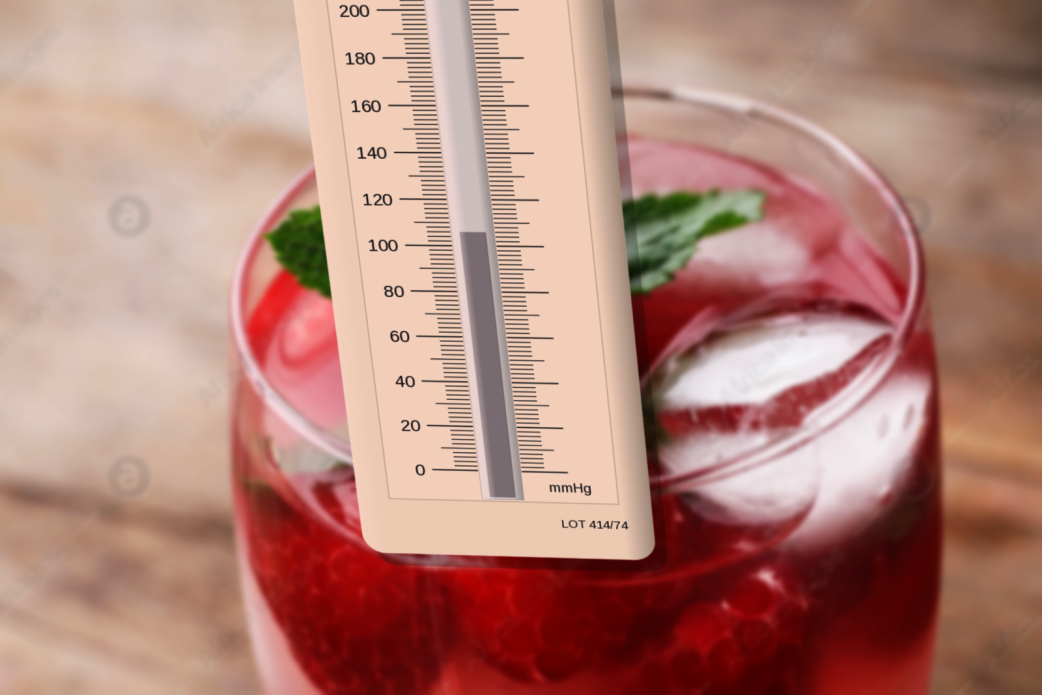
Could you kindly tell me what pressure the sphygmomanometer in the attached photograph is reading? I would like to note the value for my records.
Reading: 106 mmHg
